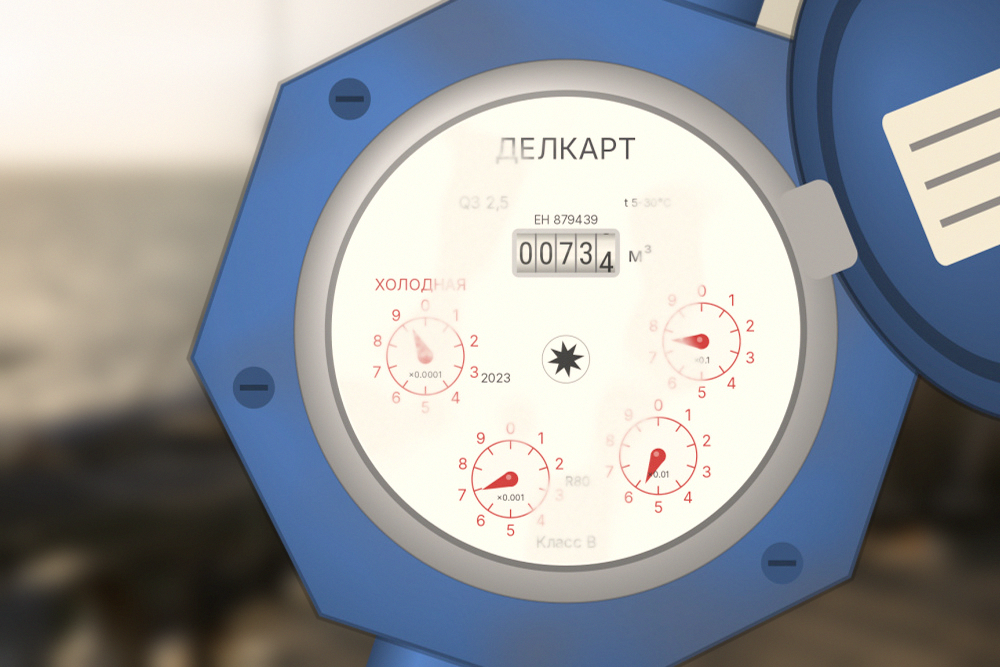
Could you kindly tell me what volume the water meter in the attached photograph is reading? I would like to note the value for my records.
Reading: 733.7569 m³
